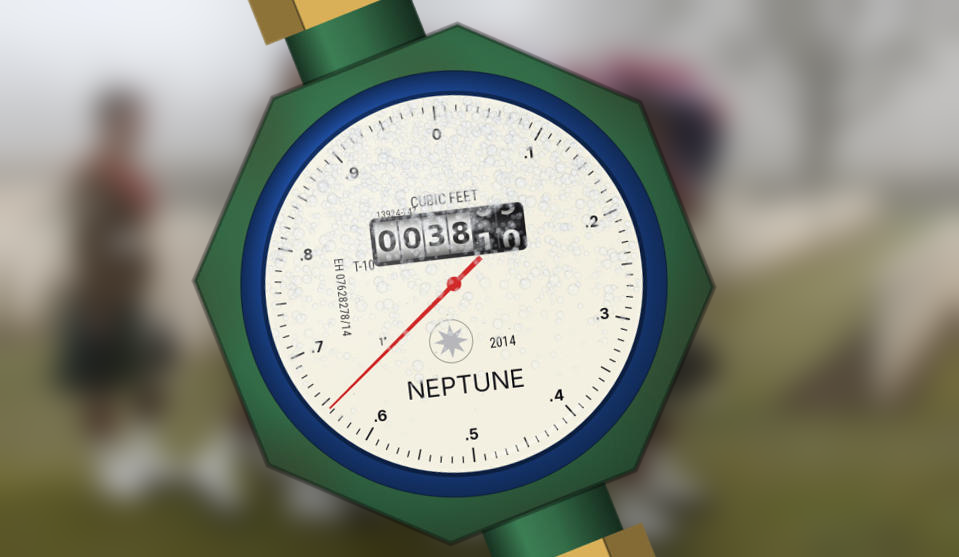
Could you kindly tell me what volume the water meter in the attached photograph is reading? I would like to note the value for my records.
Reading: 3809.64 ft³
